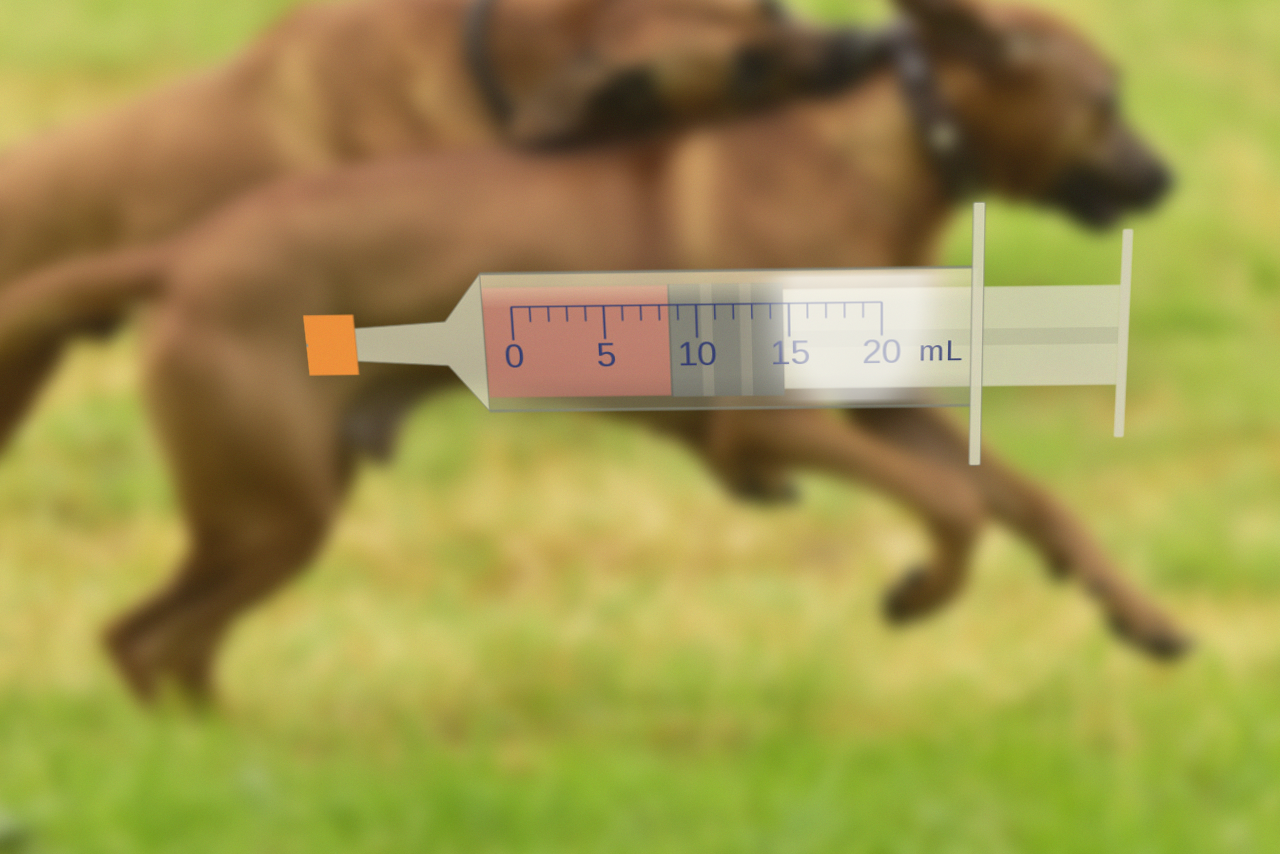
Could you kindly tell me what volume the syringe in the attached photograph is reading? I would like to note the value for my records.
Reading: 8.5 mL
